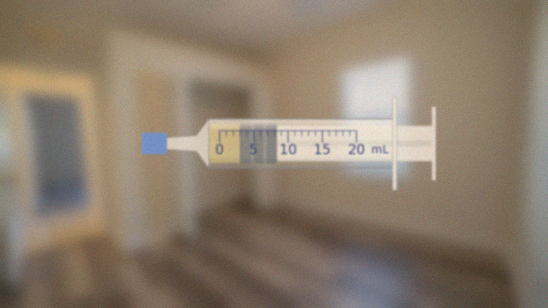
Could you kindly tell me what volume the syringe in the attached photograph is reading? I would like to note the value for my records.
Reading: 3 mL
